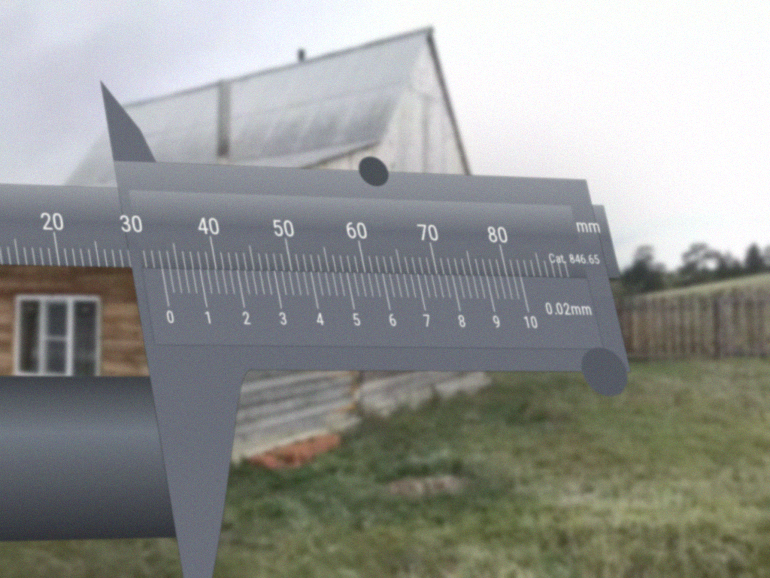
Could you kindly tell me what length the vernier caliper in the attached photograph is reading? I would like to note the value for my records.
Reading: 33.0 mm
